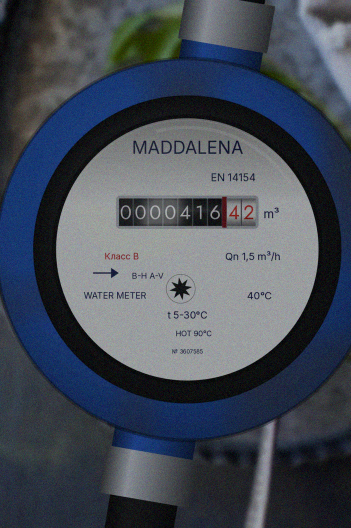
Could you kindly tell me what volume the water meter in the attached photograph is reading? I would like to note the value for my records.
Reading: 416.42 m³
